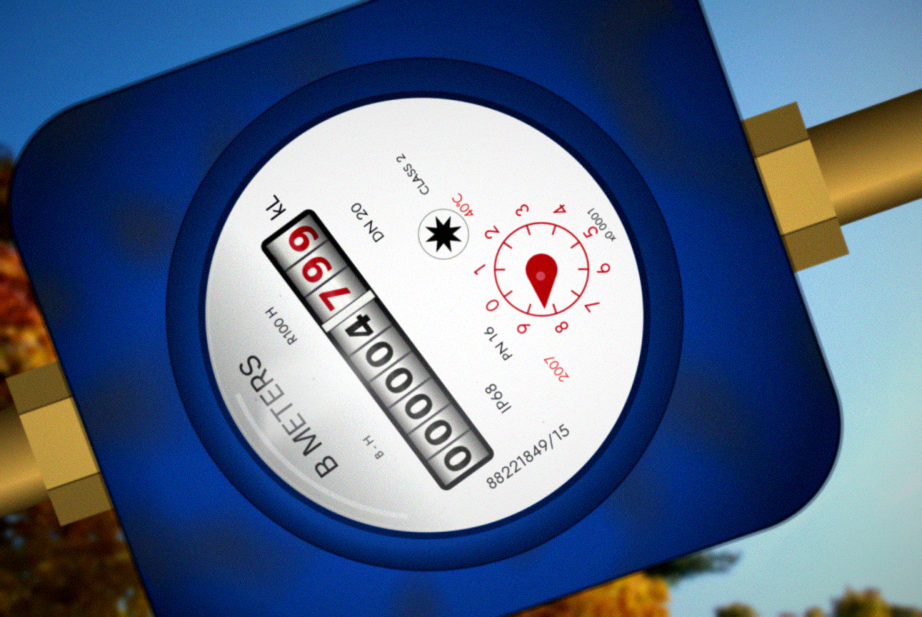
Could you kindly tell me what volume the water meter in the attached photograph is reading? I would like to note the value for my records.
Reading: 4.7988 kL
